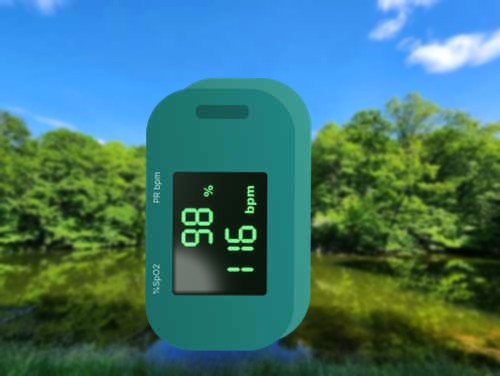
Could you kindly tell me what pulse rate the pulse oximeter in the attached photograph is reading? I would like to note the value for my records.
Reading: 116 bpm
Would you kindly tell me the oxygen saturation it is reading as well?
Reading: 98 %
